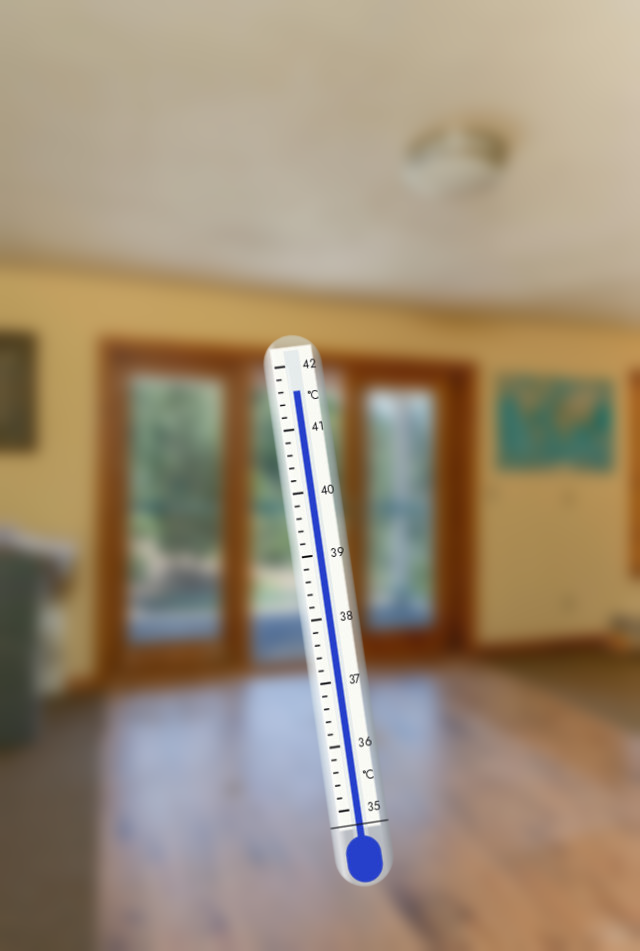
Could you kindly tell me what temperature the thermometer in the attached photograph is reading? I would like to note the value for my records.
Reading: 41.6 °C
